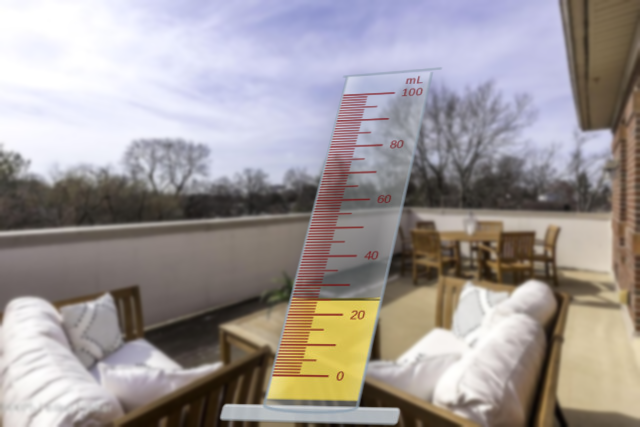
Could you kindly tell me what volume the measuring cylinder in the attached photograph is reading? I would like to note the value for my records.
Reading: 25 mL
